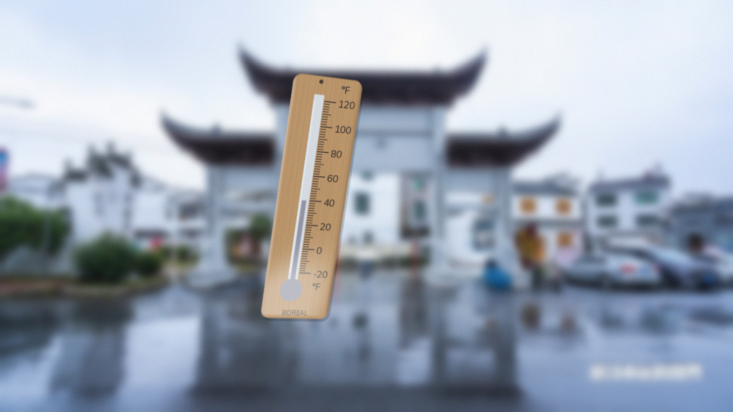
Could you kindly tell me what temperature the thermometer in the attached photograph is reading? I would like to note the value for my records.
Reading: 40 °F
